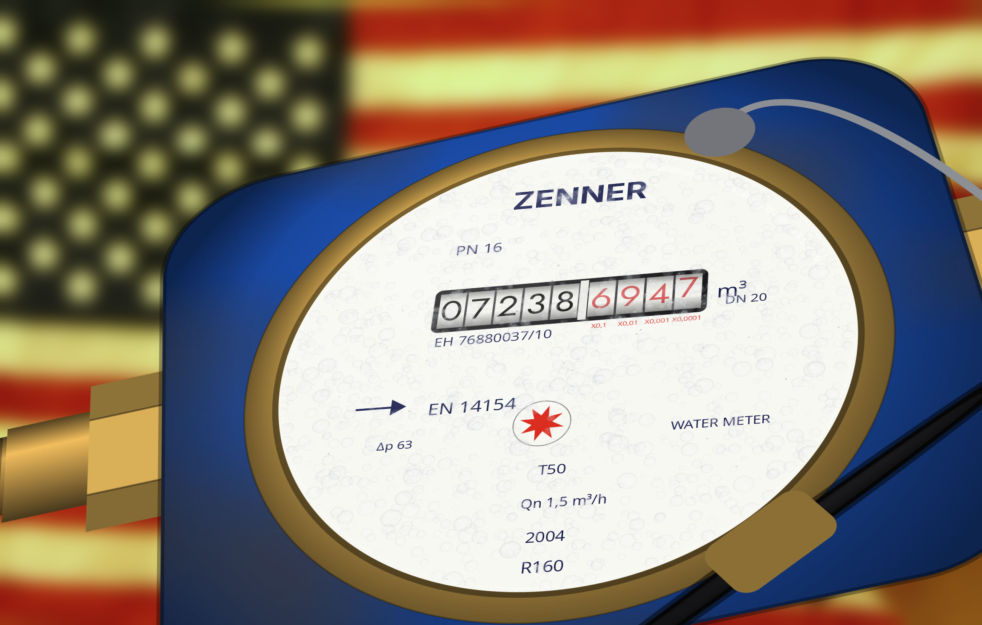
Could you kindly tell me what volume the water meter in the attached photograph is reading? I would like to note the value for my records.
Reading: 7238.6947 m³
